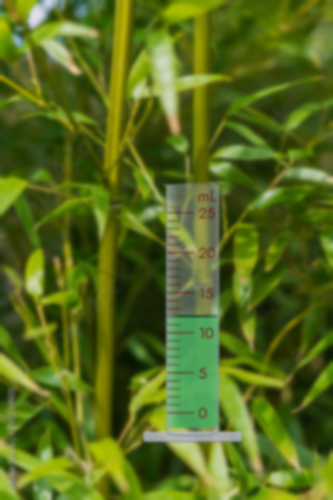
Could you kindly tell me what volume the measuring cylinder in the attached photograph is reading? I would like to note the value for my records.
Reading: 12 mL
